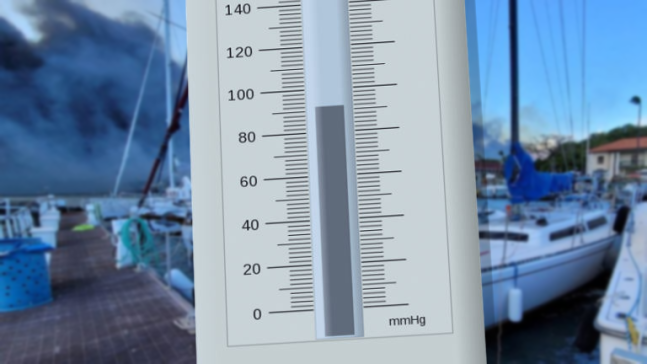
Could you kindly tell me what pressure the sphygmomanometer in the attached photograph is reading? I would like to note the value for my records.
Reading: 92 mmHg
